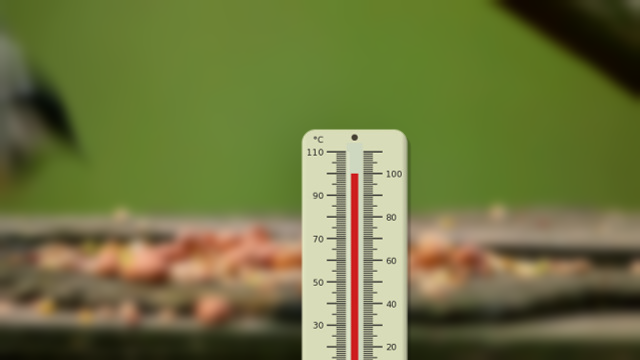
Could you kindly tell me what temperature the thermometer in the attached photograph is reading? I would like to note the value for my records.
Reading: 100 °C
